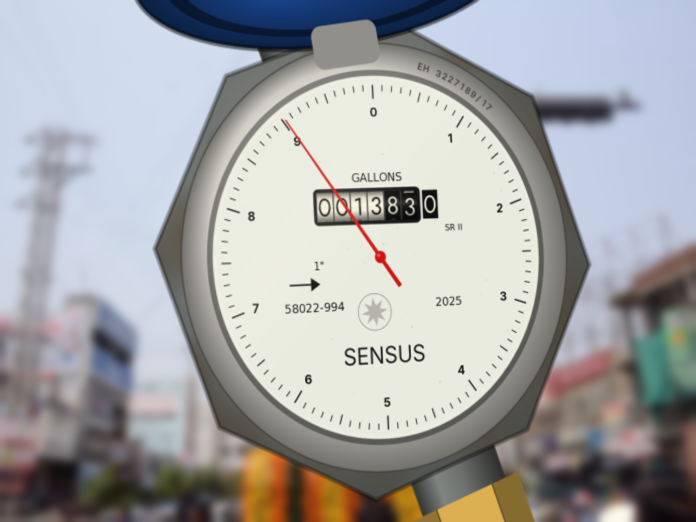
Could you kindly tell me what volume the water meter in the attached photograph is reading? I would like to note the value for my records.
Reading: 13829.0 gal
